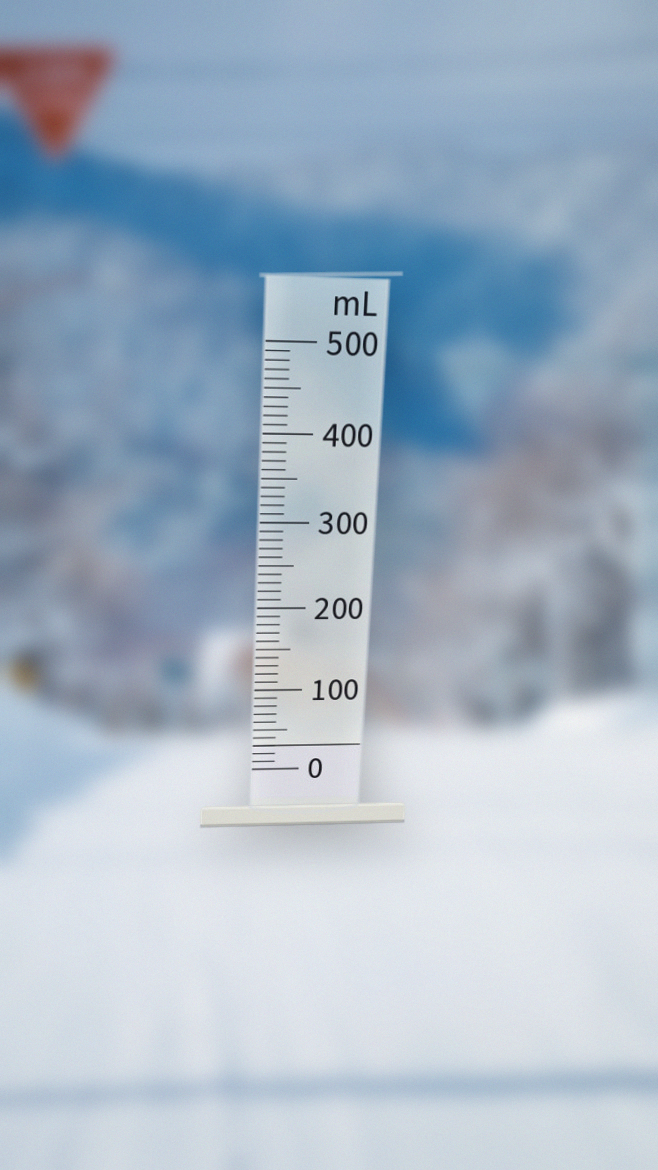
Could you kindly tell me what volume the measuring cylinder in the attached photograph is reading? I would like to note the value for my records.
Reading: 30 mL
